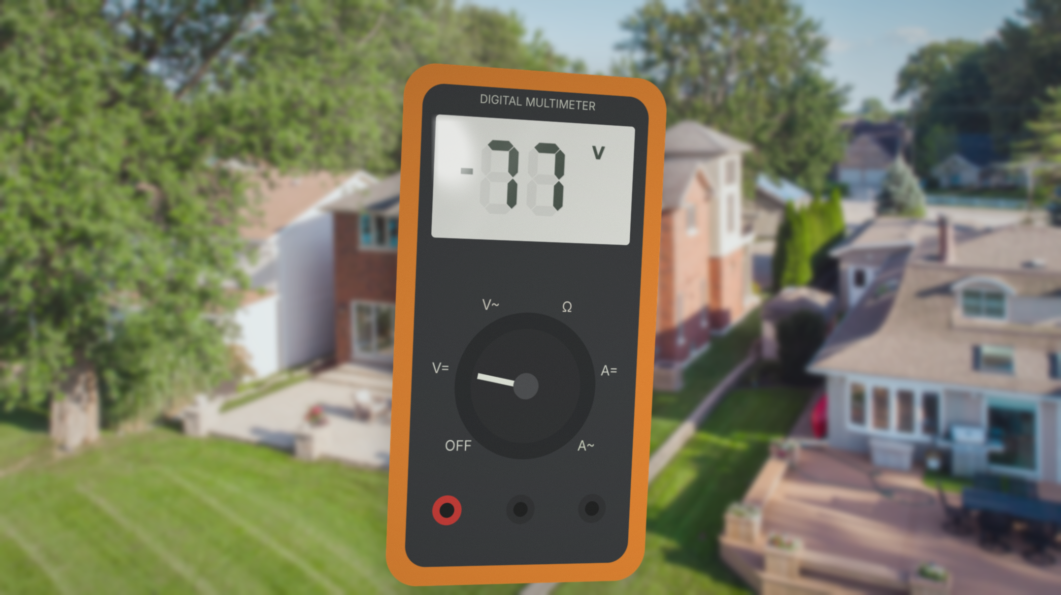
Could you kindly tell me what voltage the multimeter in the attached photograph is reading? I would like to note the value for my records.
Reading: -77 V
